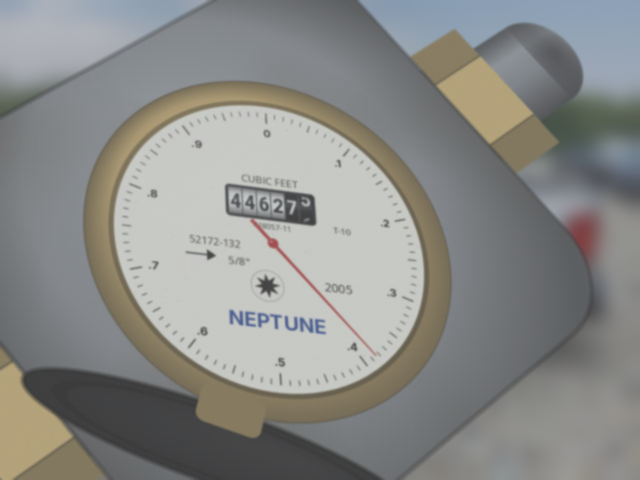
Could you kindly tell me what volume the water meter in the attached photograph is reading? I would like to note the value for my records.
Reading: 446275.38 ft³
